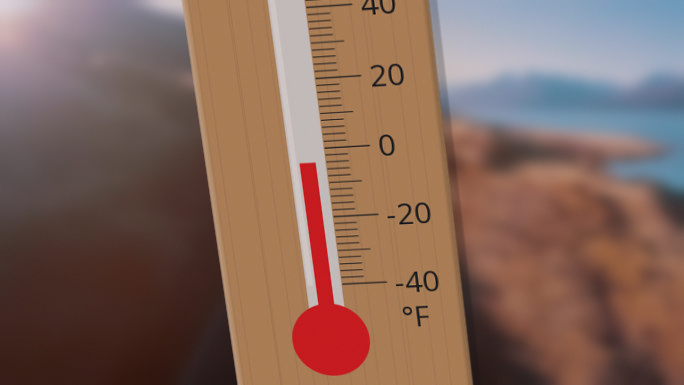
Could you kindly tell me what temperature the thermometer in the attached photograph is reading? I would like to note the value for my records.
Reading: -4 °F
